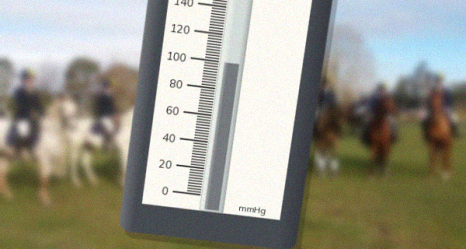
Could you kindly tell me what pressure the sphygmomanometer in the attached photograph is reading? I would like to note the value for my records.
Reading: 100 mmHg
